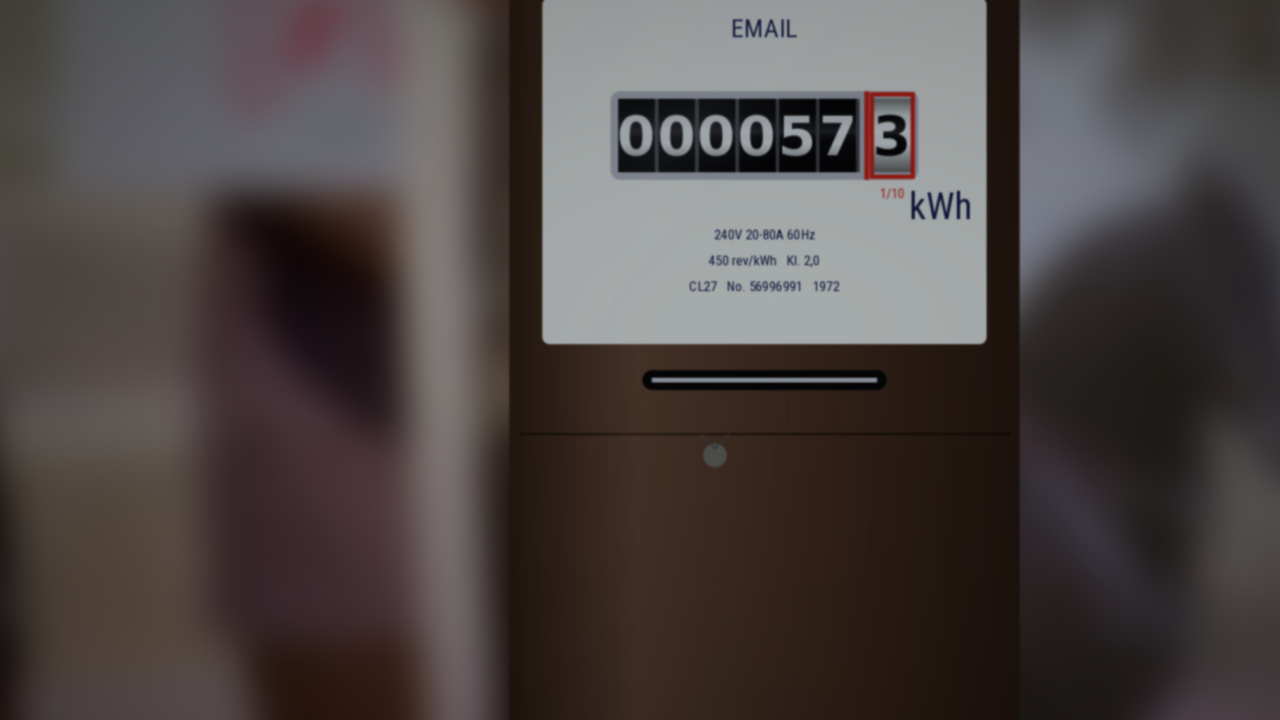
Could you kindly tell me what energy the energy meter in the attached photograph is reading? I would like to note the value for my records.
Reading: 57.3 kWh
